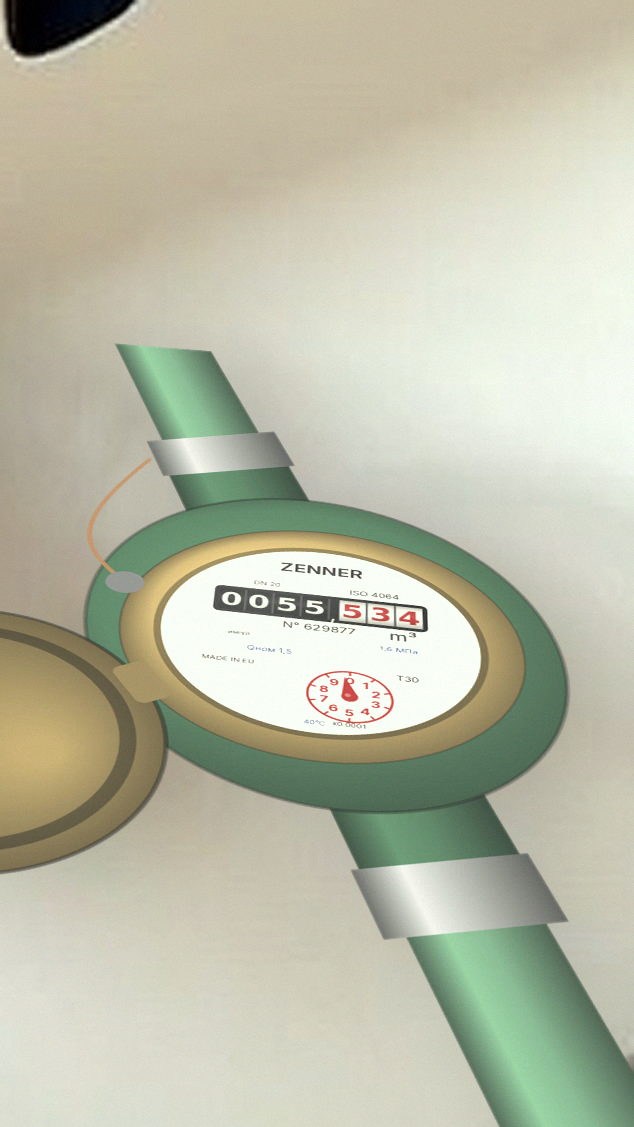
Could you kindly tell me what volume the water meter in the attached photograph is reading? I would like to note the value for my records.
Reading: 55.5339 m³
